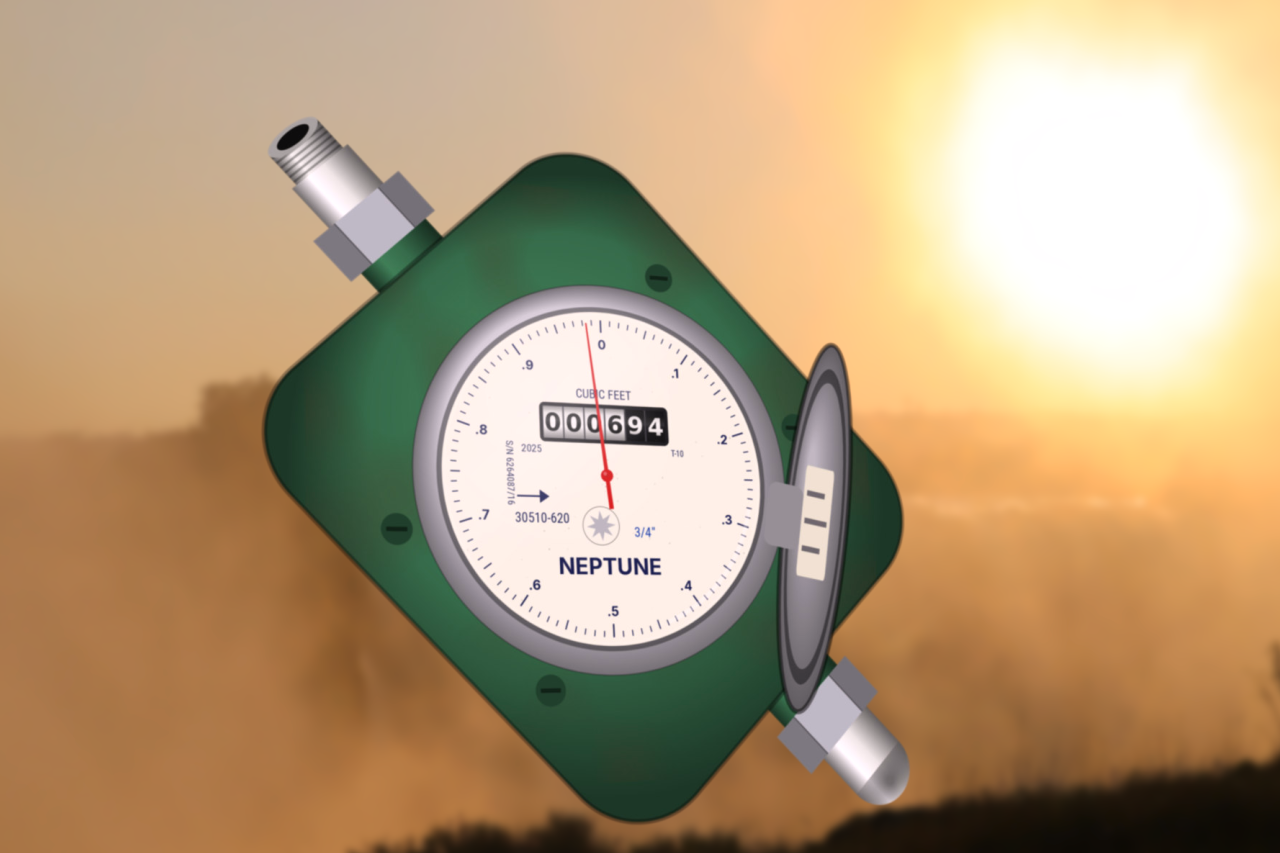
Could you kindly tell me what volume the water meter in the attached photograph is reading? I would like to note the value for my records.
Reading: 693.98 ft³
